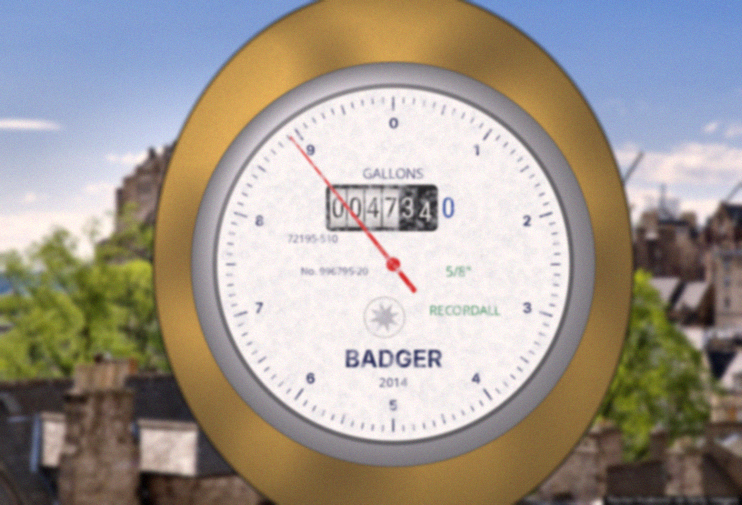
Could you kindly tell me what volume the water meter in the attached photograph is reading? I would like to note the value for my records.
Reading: 47338.9 gal
